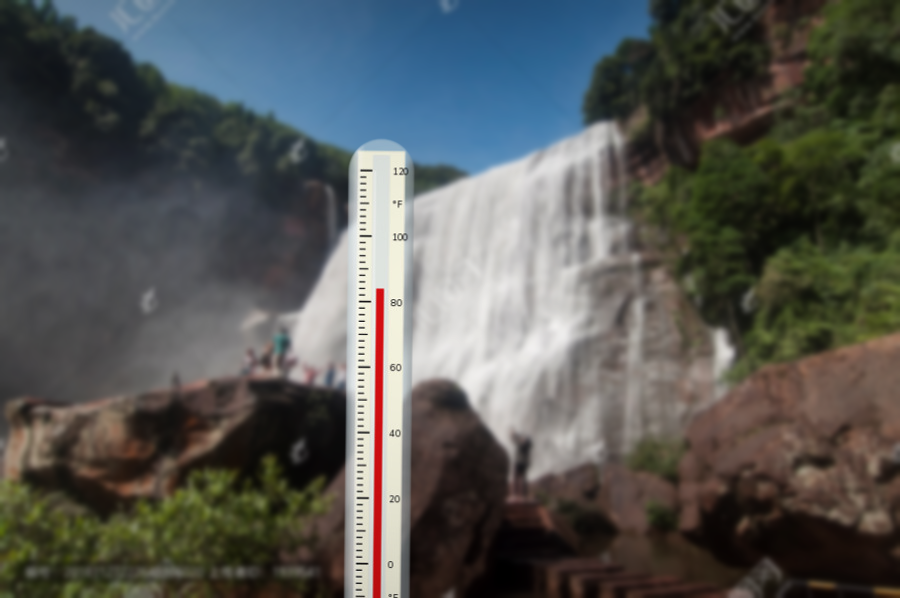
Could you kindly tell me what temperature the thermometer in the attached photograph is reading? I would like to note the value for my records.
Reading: 84 °F
